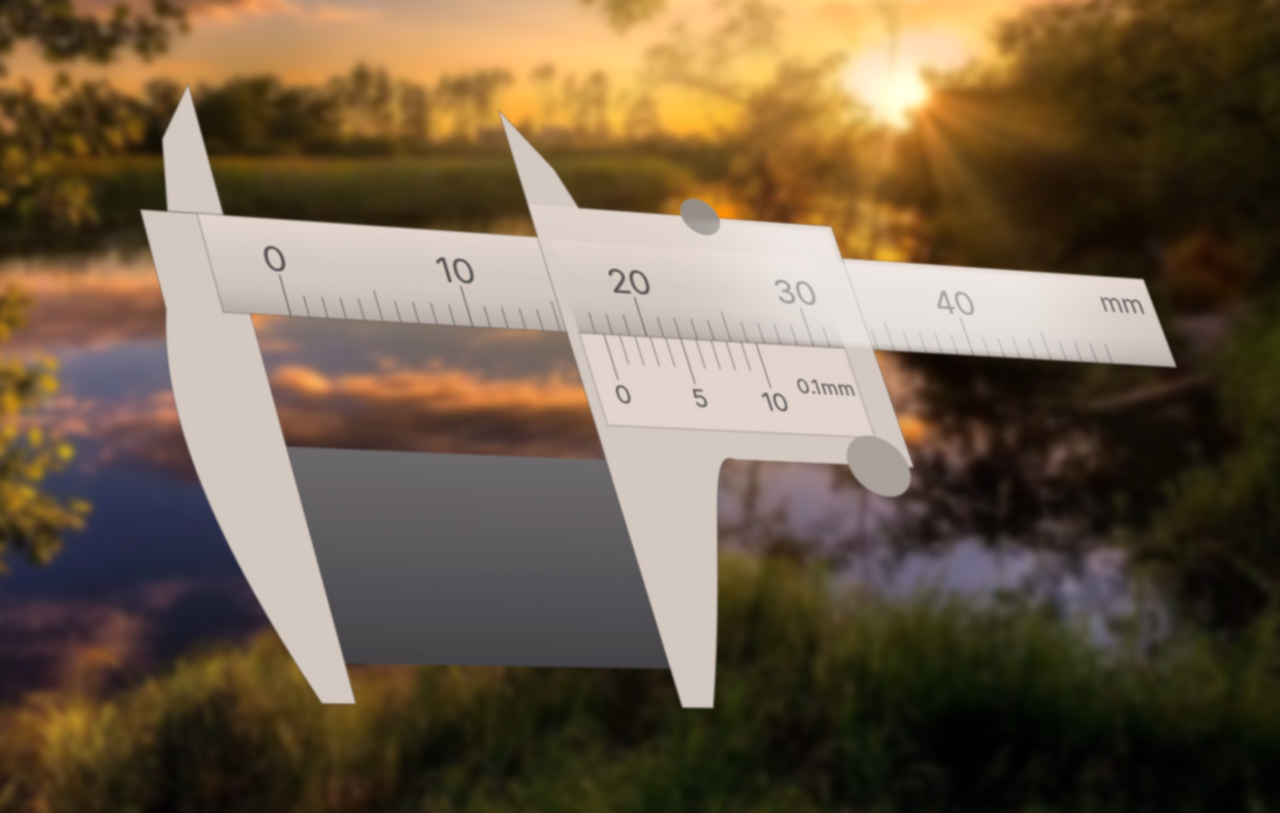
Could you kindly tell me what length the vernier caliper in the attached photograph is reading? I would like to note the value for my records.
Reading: 17.5 mm
